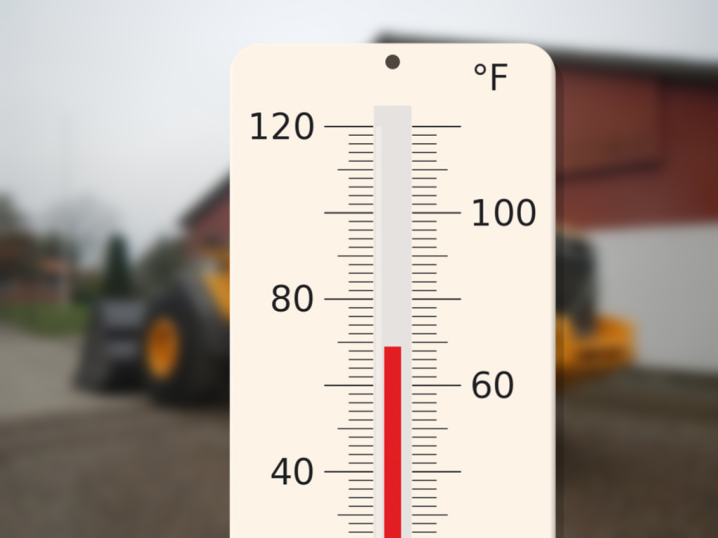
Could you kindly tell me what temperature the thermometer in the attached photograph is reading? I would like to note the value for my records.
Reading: 69 °F
